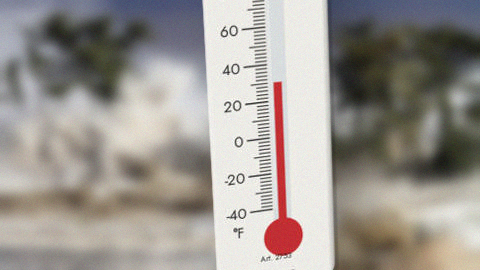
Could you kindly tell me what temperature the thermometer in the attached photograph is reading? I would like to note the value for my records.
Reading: 30 °F
